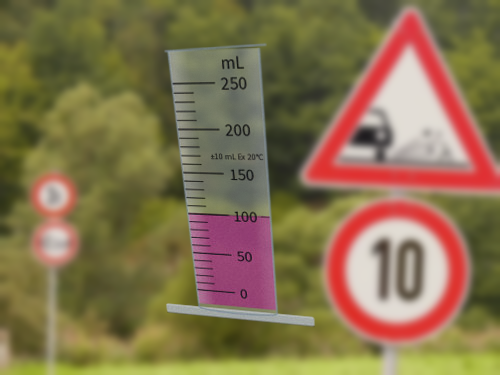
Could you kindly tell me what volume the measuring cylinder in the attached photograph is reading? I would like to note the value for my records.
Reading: 100 mL
